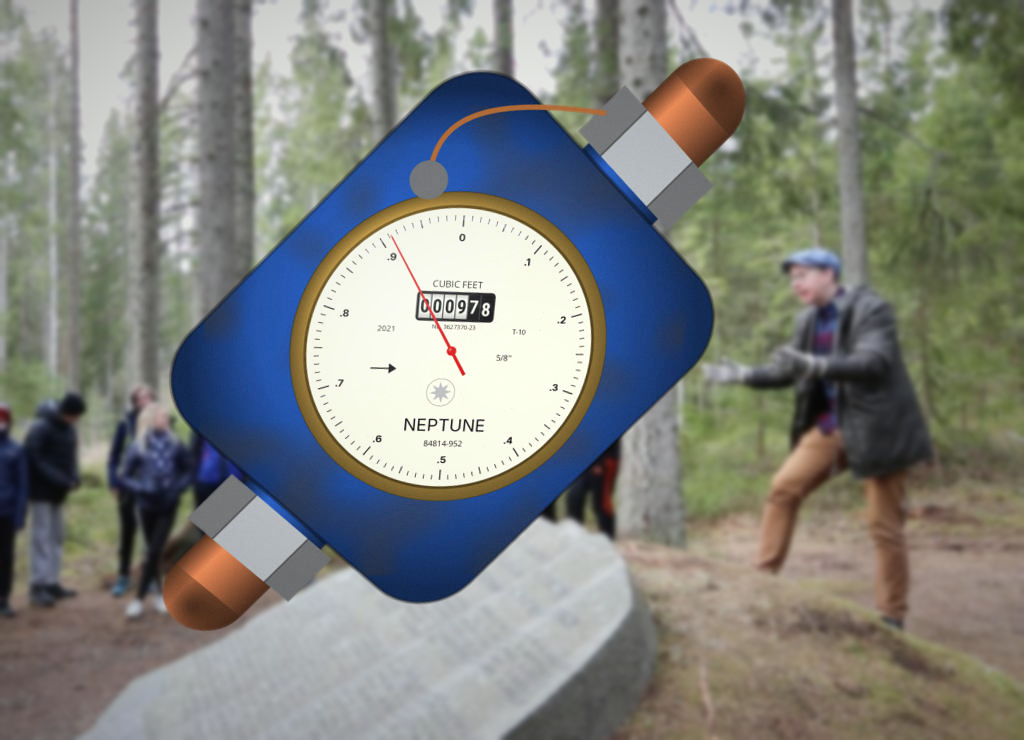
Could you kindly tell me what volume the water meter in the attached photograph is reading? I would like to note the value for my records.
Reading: 977.91 ft³
